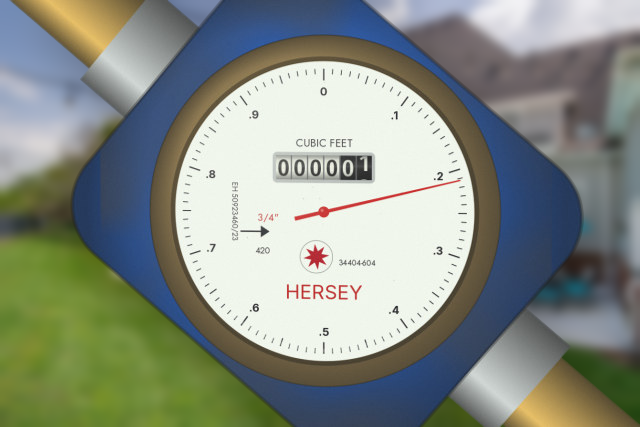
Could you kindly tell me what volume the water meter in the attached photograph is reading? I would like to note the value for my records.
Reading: 1.21 ft³
